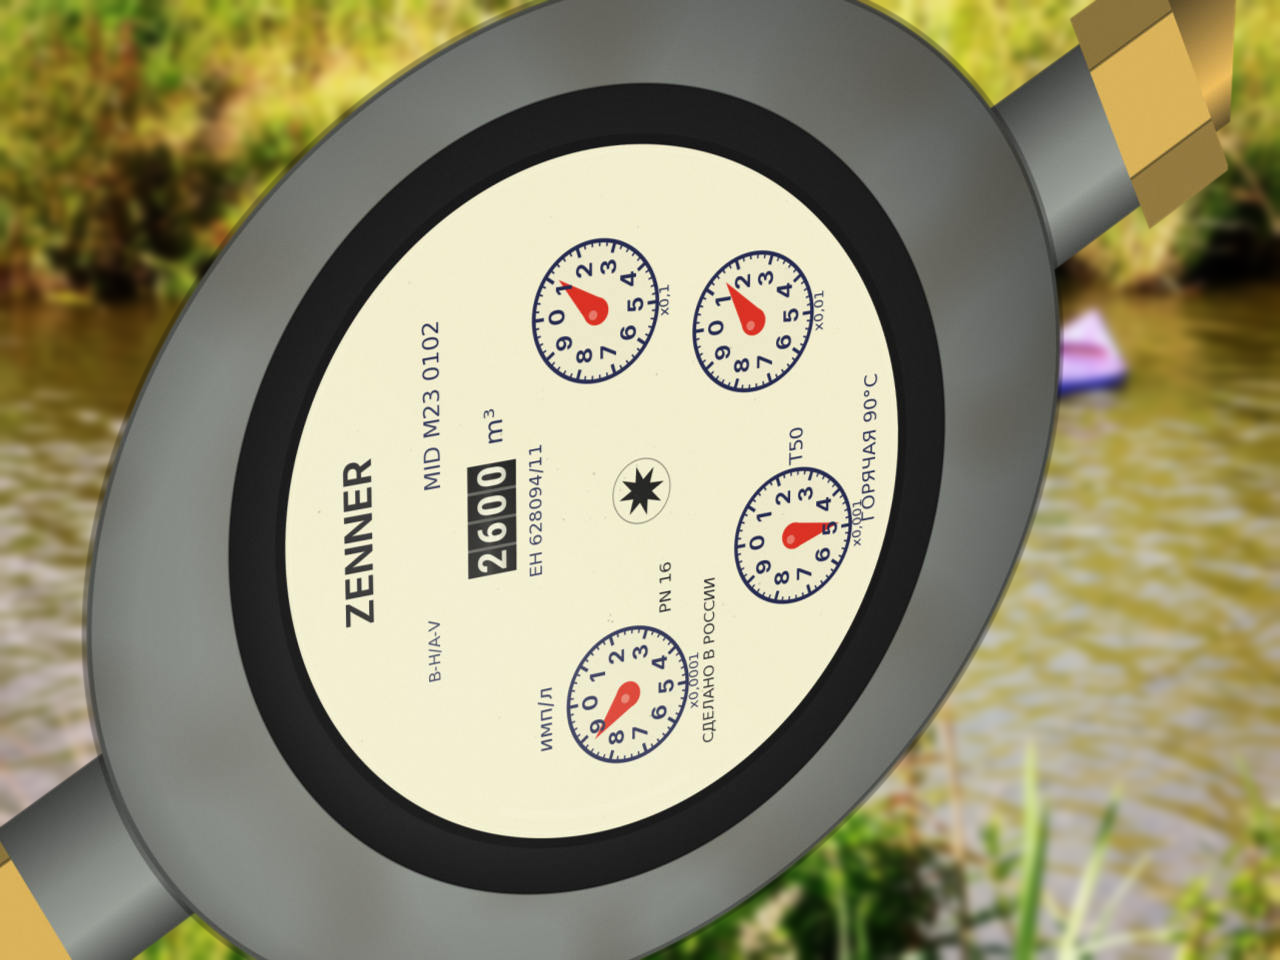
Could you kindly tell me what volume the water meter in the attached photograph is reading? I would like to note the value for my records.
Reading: 2600.1148 m³
